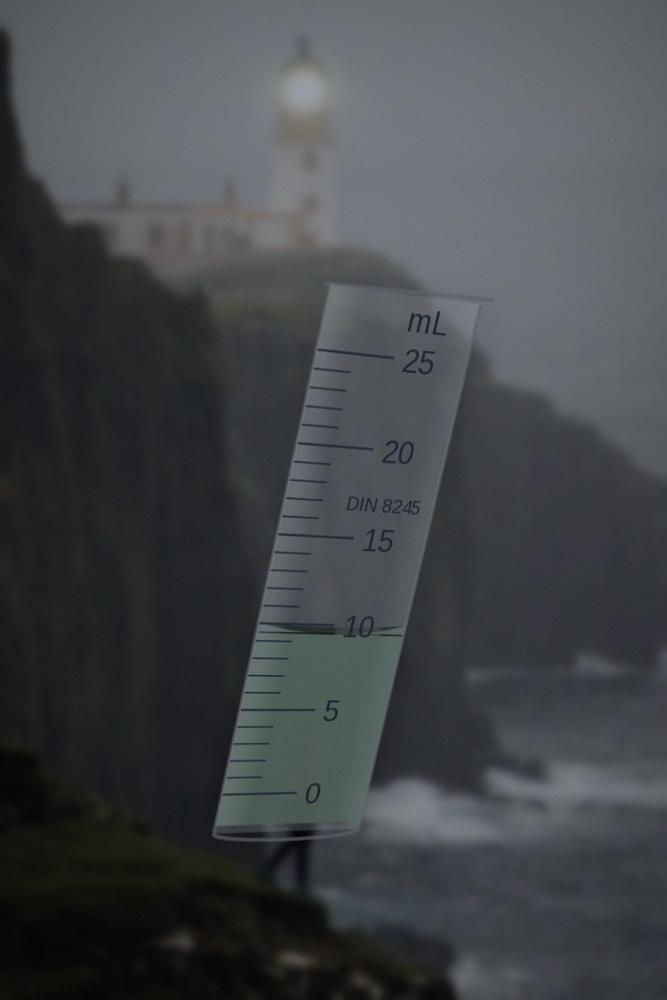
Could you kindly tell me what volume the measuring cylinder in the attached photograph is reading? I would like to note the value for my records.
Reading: 9.5 mL
